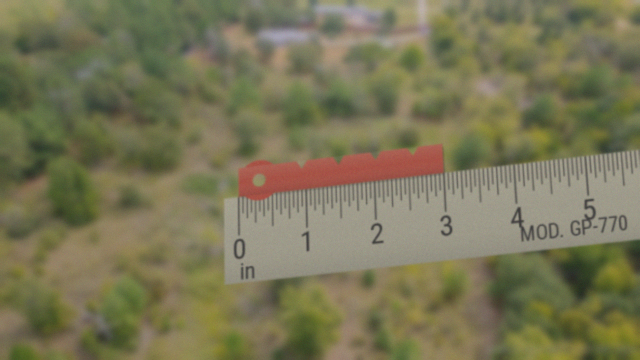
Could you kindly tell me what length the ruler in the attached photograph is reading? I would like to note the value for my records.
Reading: 3 in
